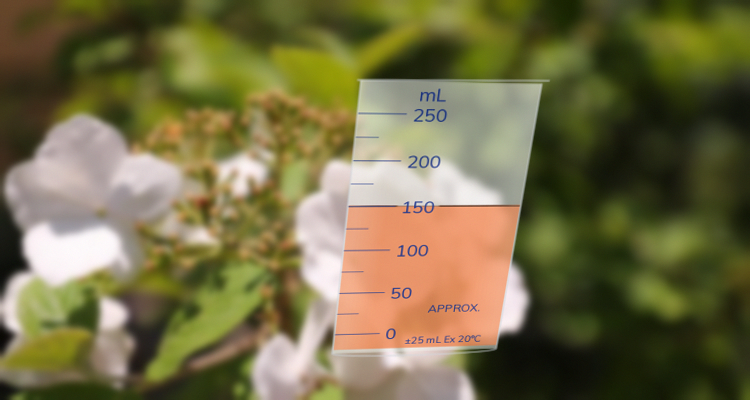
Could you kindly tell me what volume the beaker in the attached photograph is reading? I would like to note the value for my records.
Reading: 150 mL
